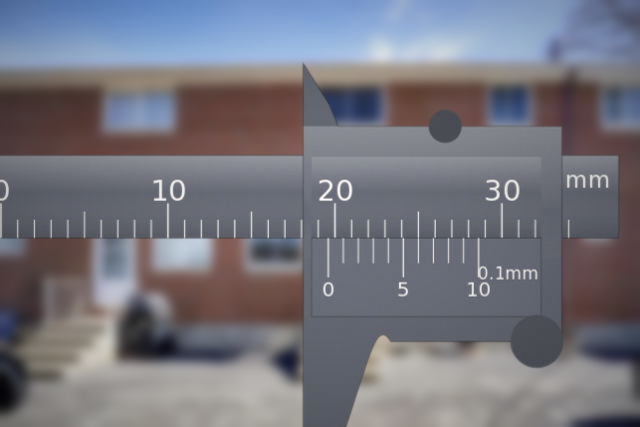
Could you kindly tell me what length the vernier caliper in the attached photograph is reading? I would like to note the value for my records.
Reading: 19.6 mm
